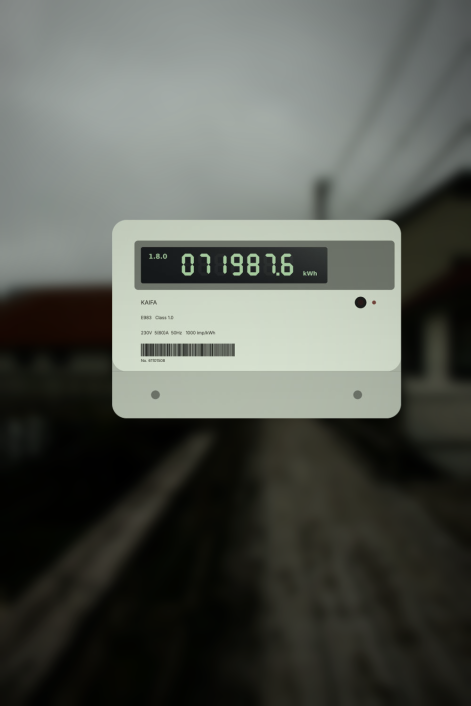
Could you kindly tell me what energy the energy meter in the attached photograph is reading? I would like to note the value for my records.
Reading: 71987.6 kWh
